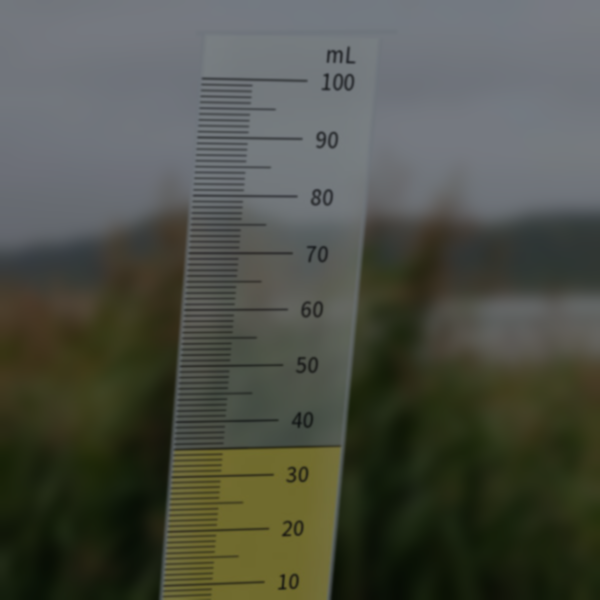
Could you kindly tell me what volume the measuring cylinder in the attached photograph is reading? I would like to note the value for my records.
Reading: 35 mL
